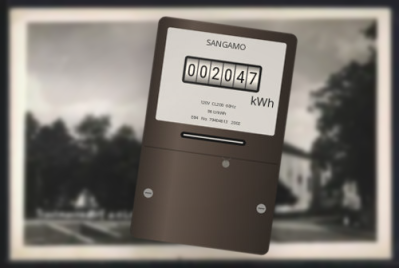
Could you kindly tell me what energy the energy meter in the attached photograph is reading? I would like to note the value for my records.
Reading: 2047 kWh
